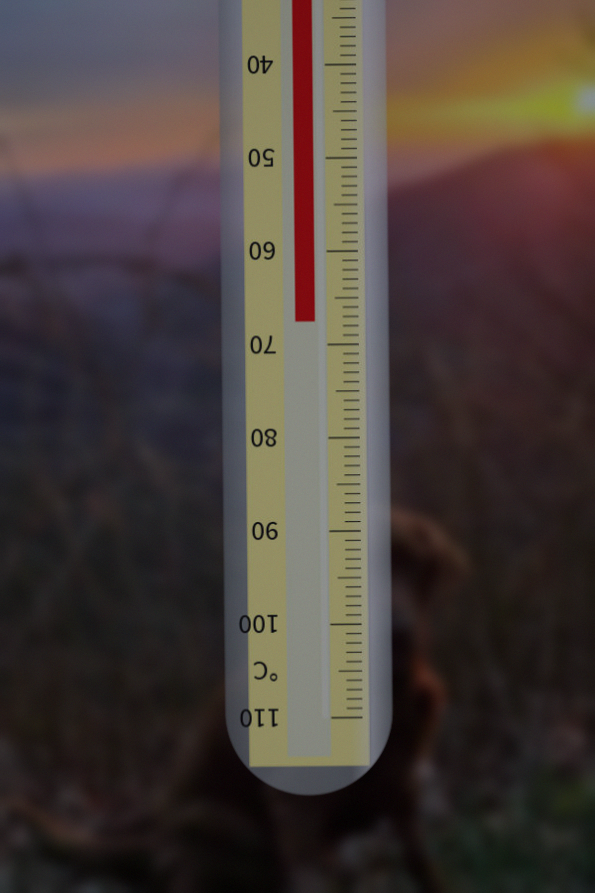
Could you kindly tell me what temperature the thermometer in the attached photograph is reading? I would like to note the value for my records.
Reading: 67.5 °C
